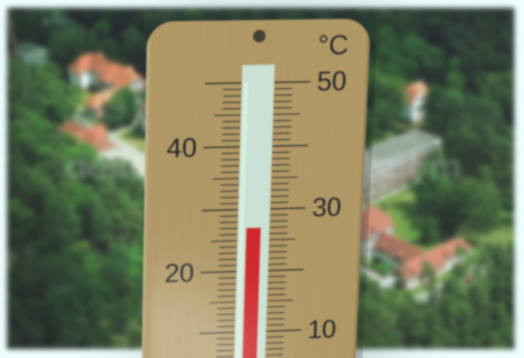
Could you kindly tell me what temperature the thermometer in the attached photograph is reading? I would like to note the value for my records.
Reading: 27 °C
